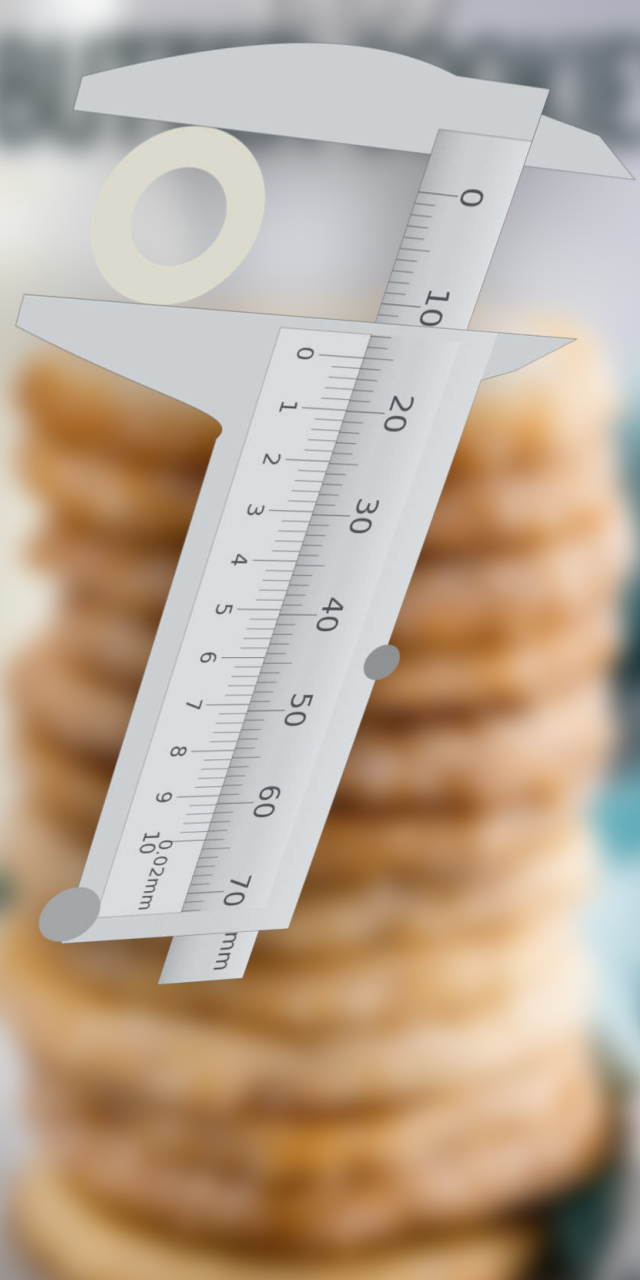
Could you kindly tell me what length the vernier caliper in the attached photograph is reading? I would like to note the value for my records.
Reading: 15.0 mm
